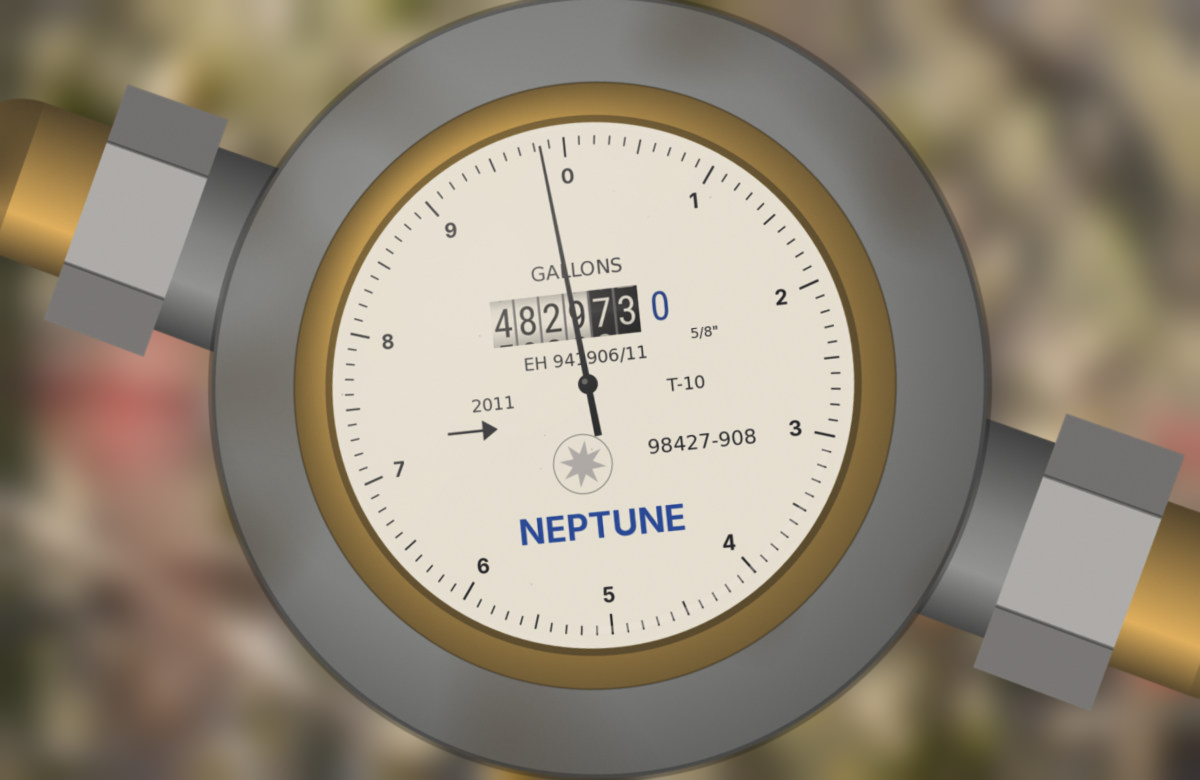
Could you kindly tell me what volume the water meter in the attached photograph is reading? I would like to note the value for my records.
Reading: 4829729.8 gal
